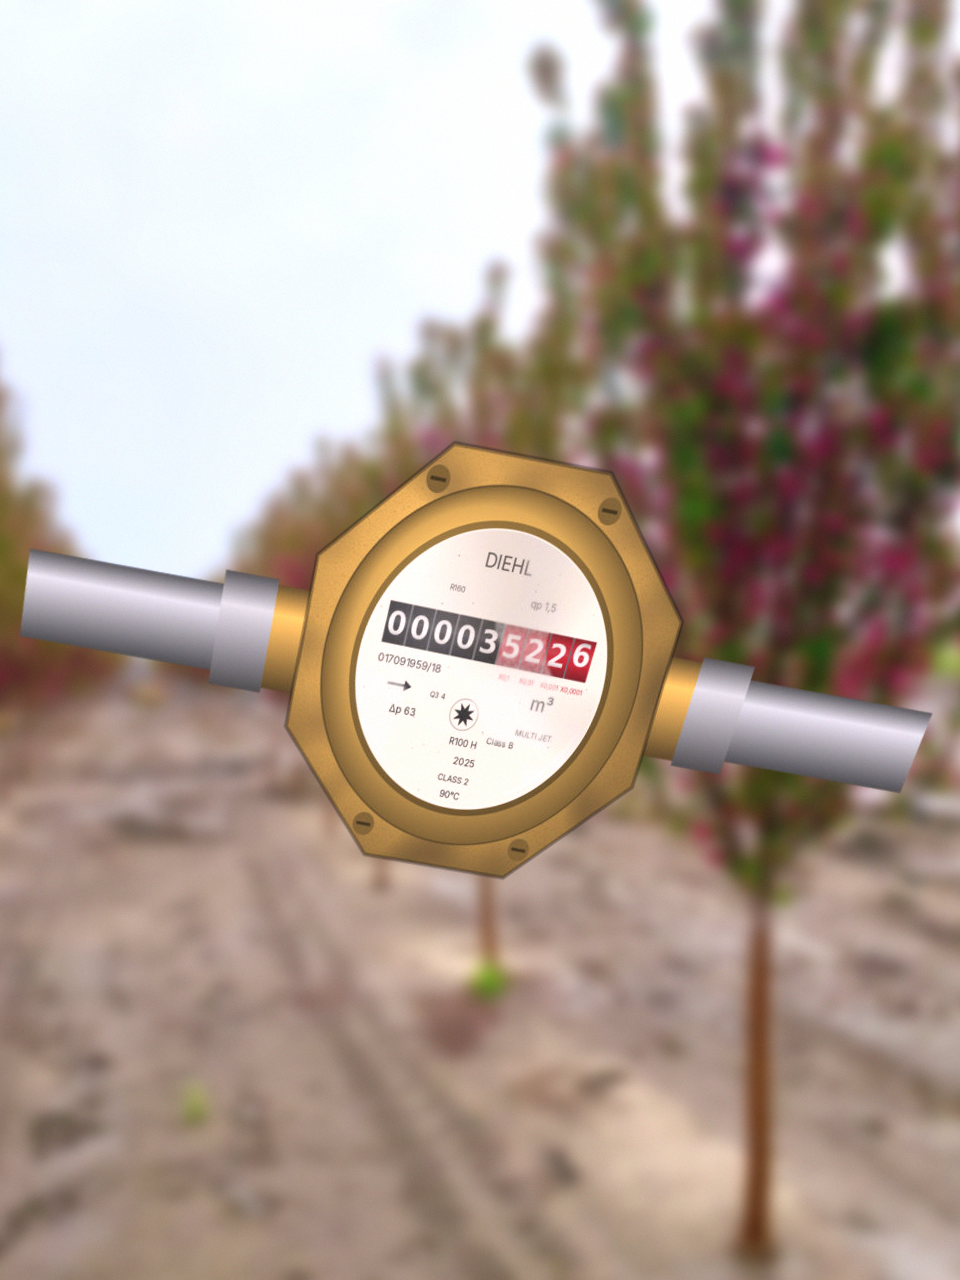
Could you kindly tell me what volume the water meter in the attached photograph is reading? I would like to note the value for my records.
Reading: 3.5226 m³
